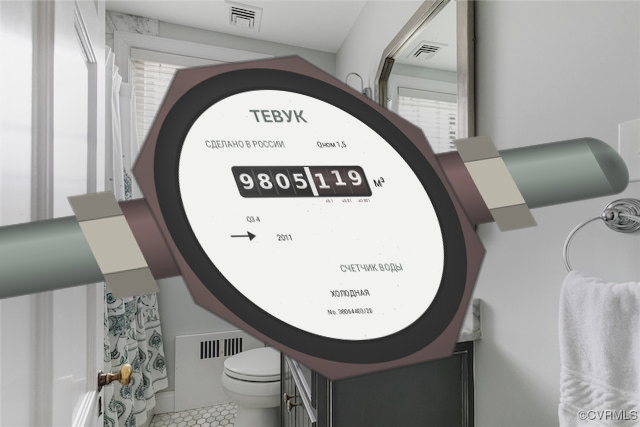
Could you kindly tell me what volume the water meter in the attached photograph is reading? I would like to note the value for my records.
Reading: 9805.119 m³
